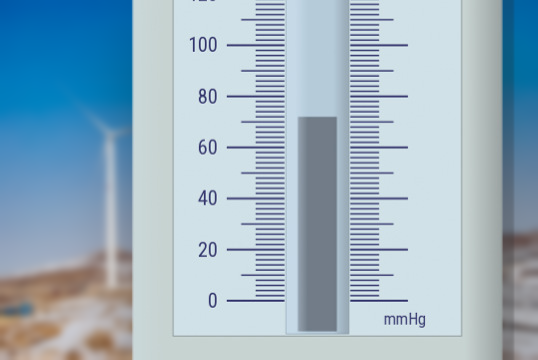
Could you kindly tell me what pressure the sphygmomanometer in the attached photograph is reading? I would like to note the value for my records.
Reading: 72 mmHg
